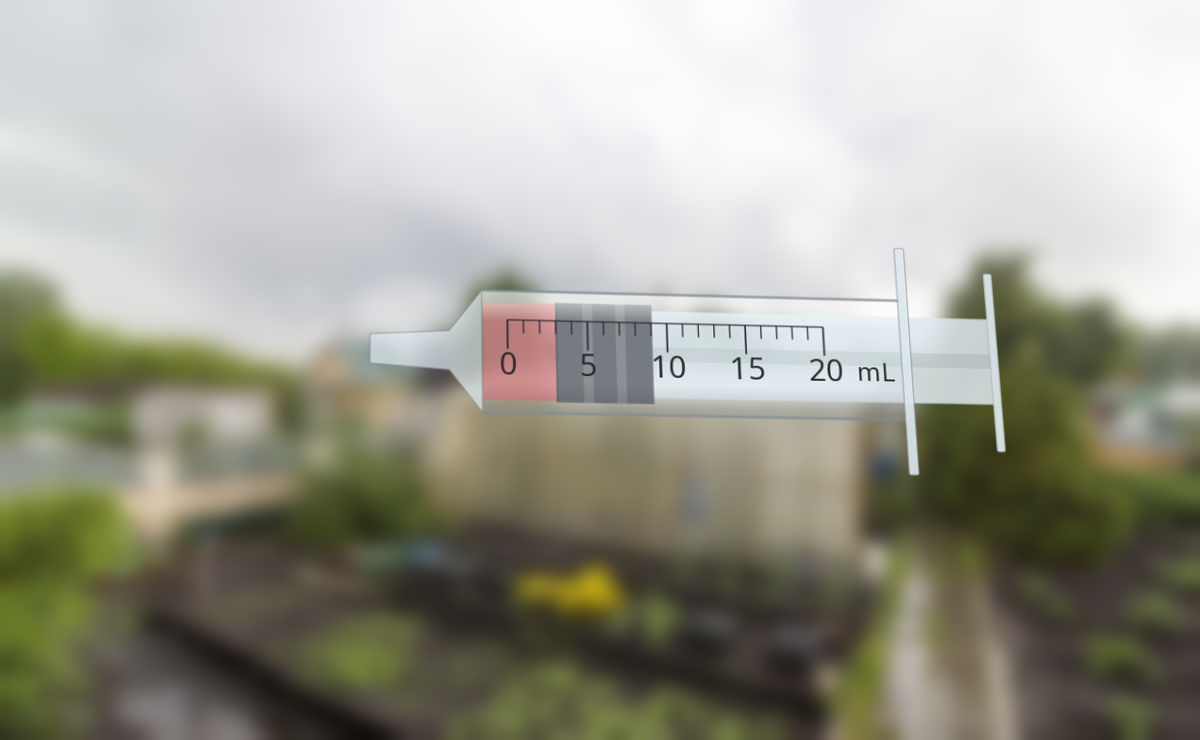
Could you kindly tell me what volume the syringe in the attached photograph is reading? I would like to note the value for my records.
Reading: 3 mL
